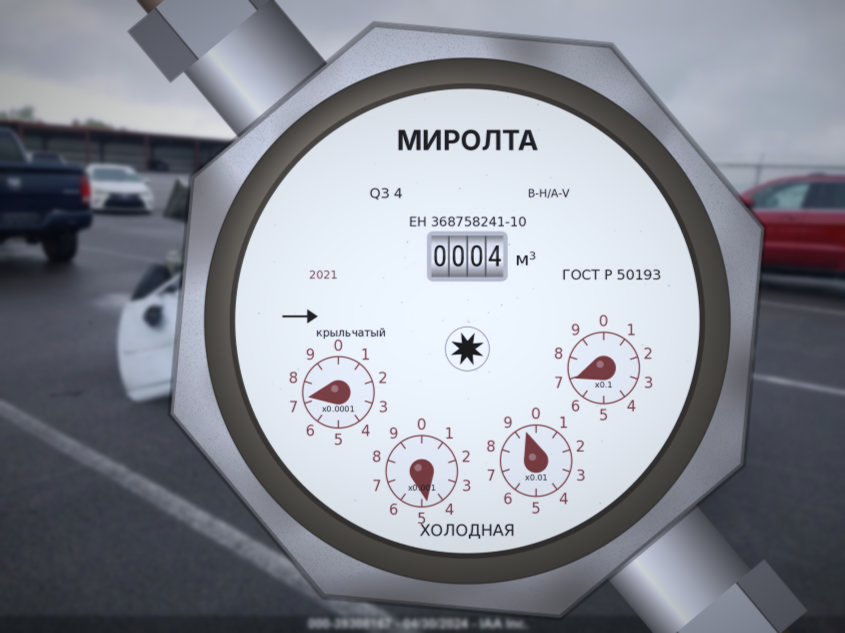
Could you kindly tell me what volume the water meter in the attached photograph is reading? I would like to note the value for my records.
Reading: 4.6947 m³
